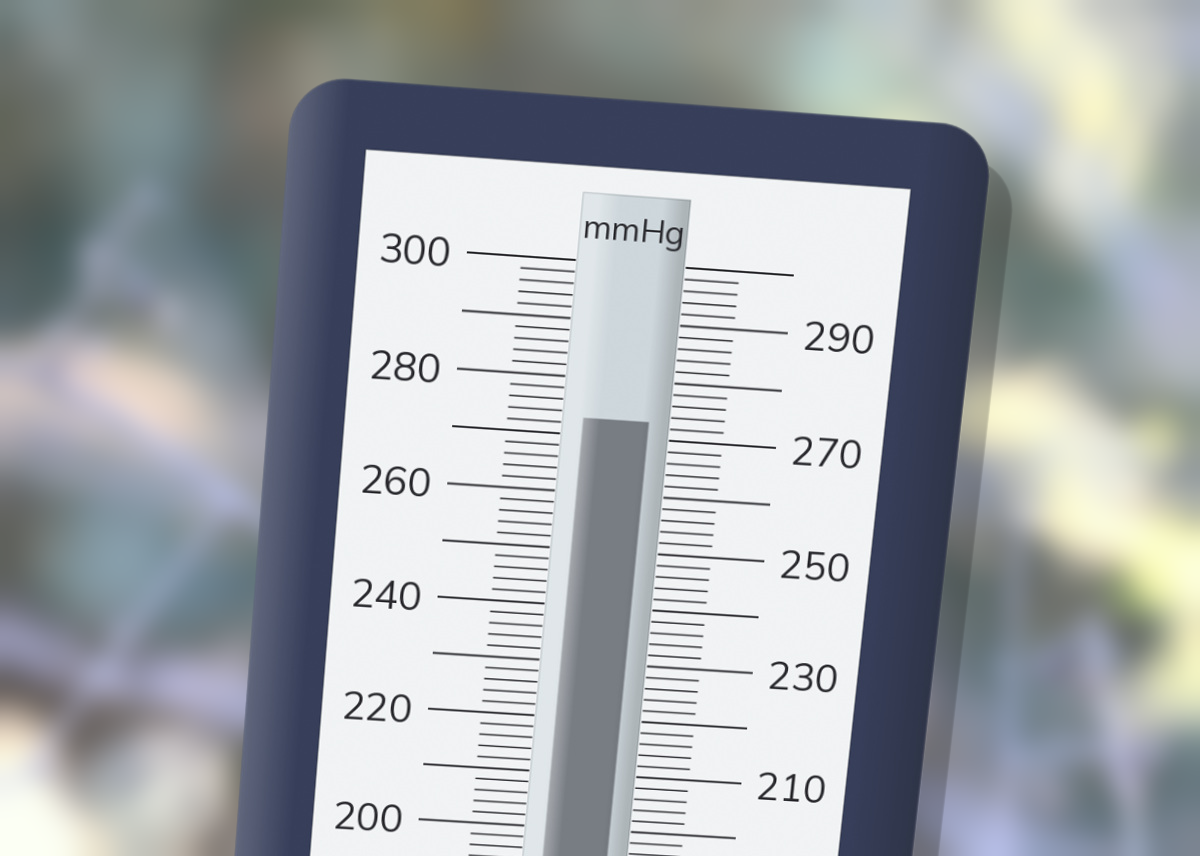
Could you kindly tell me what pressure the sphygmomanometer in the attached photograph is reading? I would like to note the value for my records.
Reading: 273 mmHg
